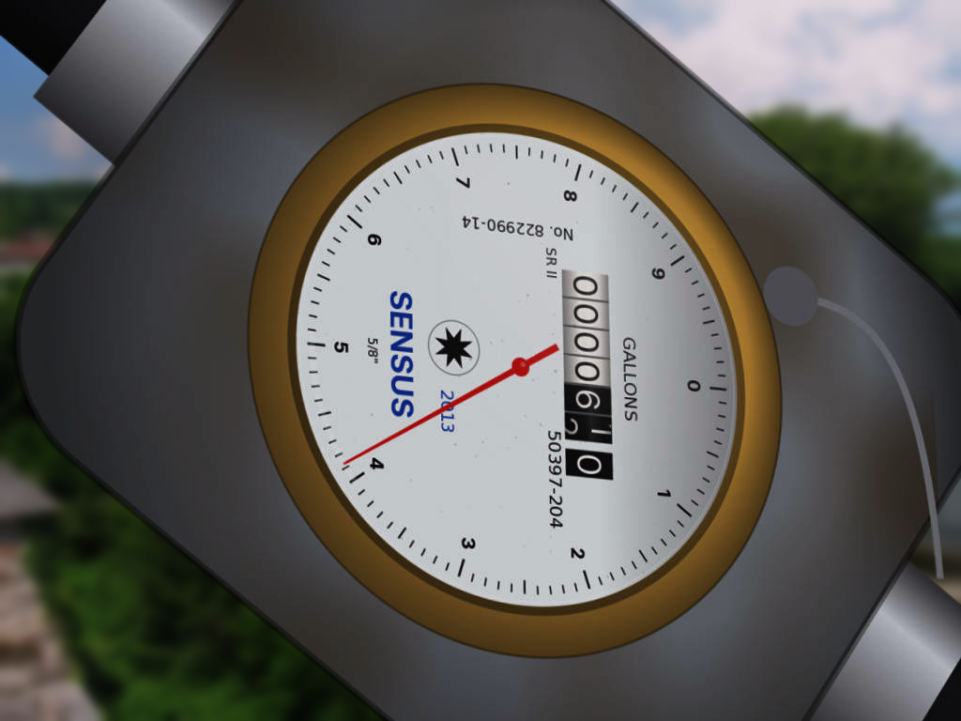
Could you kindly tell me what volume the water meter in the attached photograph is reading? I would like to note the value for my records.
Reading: 614.1 gal
